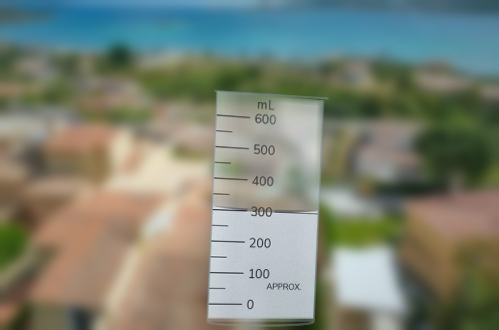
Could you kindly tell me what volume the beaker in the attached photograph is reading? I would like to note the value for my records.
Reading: 300 mL
